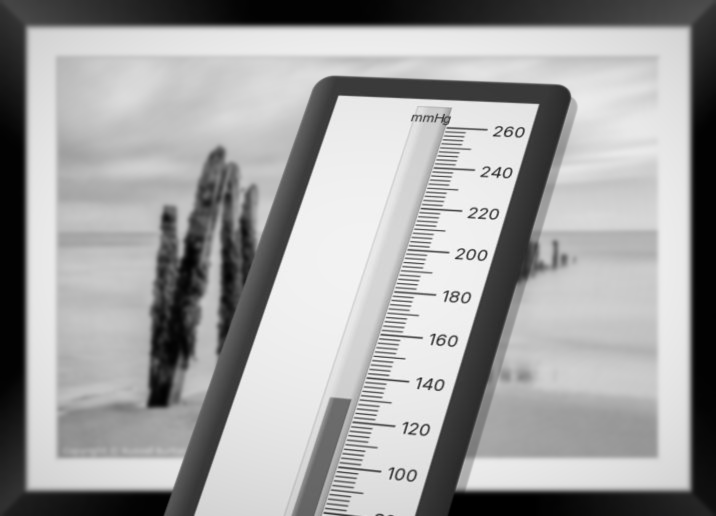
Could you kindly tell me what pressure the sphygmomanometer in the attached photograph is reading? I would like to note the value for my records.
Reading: 130 mmHg
